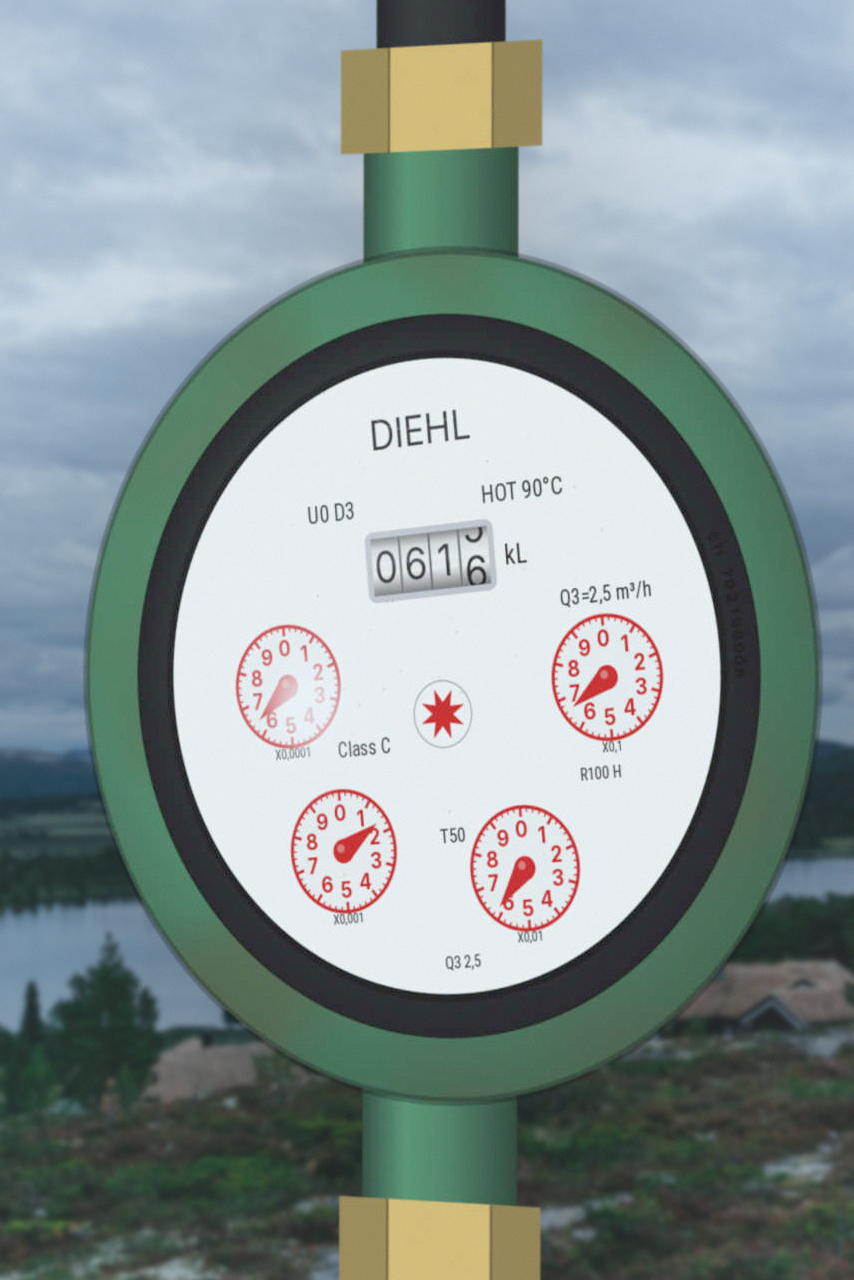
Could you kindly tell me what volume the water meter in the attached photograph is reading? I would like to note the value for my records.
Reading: 615.6616 kL
